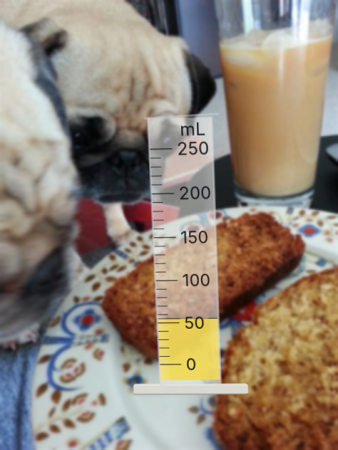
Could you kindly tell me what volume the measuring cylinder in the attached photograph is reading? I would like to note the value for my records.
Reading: 55 mL
